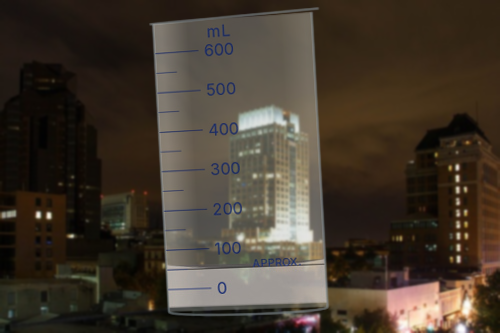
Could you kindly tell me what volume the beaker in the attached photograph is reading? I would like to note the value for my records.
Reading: 50 mL
